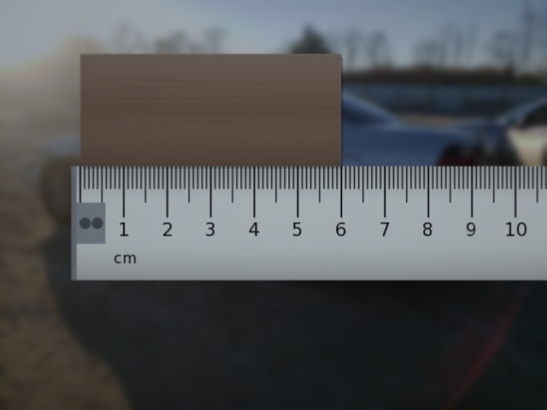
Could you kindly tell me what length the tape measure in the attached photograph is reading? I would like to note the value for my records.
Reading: 6 cm
